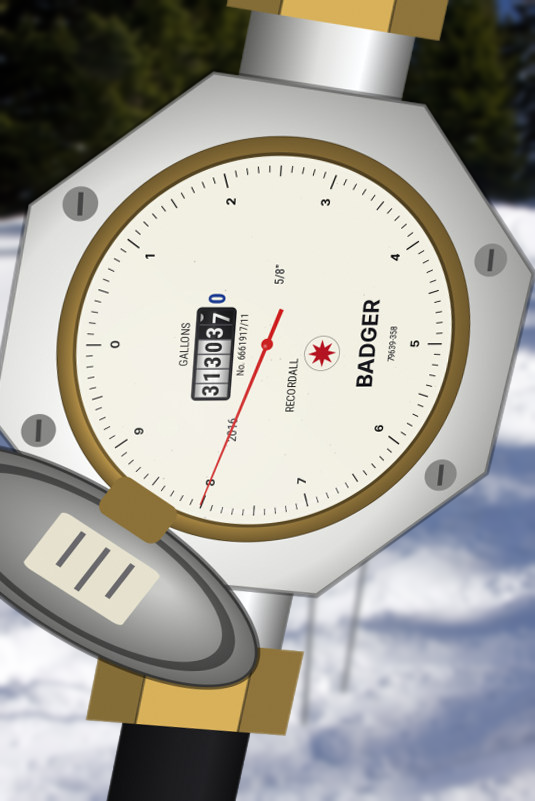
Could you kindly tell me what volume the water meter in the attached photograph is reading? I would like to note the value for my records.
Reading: 3130368.0 gal
